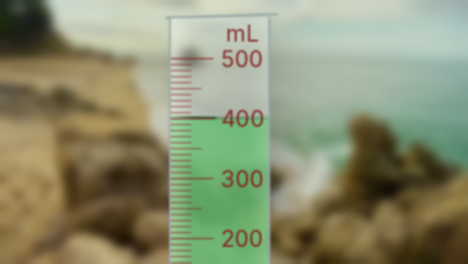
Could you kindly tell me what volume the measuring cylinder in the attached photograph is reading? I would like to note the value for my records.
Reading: 400 mL
